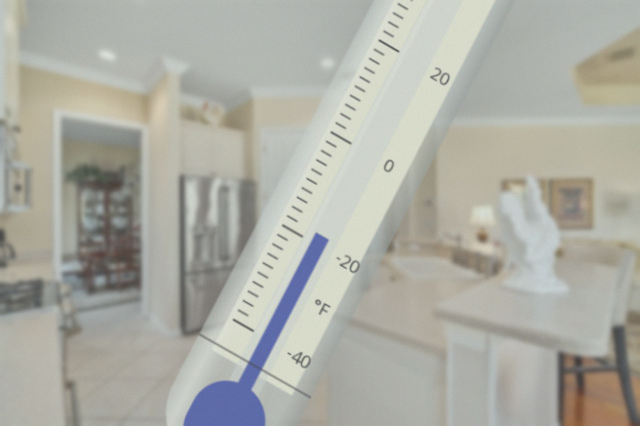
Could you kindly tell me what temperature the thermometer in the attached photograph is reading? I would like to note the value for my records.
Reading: -18 °F
